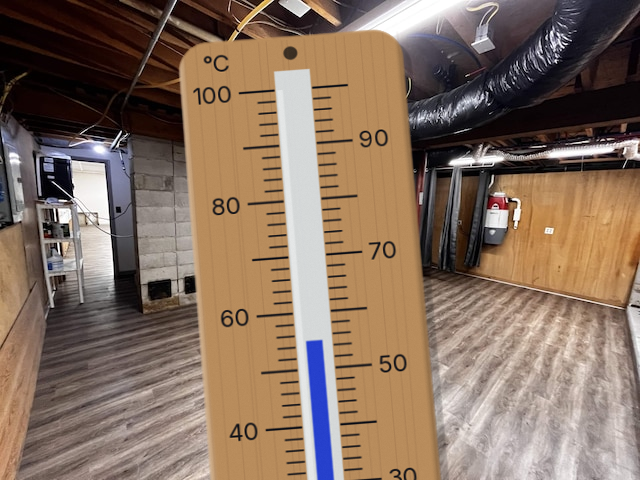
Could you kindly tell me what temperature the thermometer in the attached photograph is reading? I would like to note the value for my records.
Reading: 55 °C
